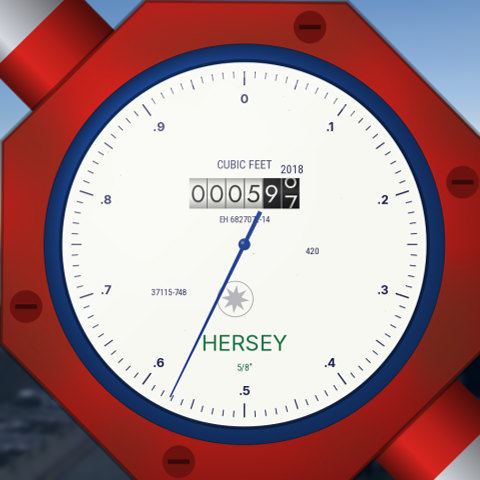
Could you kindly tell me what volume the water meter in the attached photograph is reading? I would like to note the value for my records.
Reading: 596.57 ft³
